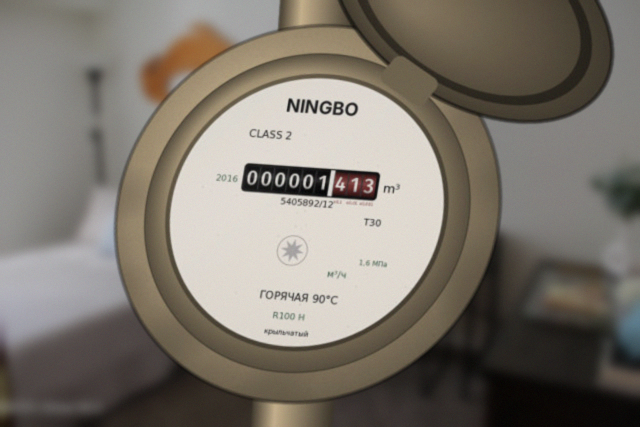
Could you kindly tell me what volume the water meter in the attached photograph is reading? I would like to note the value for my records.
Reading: 1.413 m³
